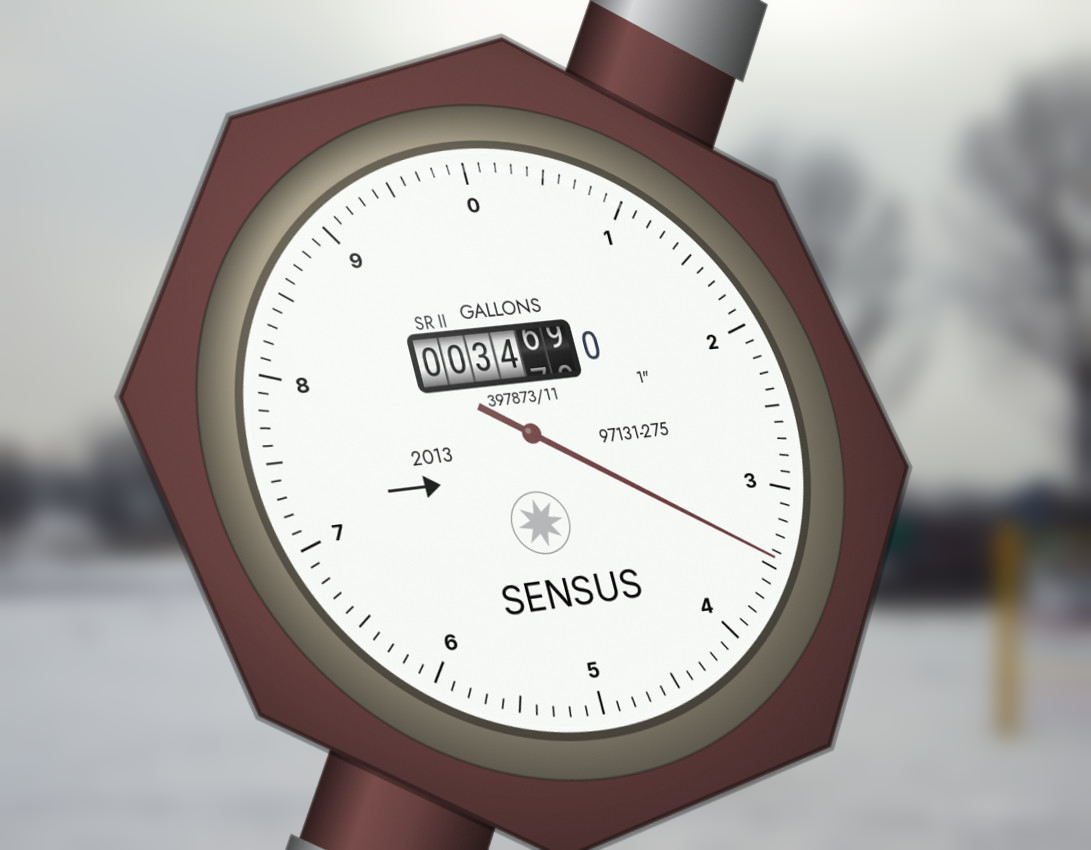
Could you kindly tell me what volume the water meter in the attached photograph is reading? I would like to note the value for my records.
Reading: 34693.4 gal
